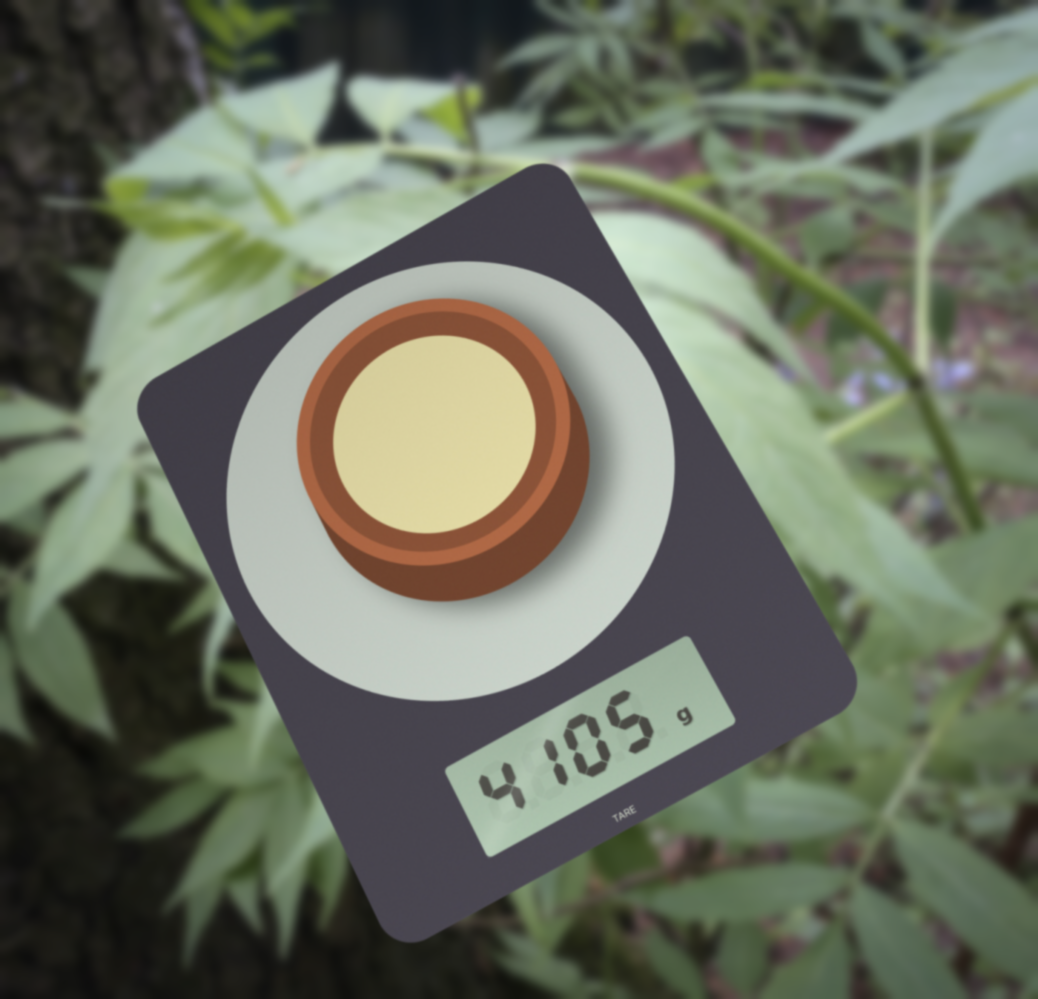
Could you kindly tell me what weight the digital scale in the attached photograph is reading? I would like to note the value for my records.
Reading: 4105 g
